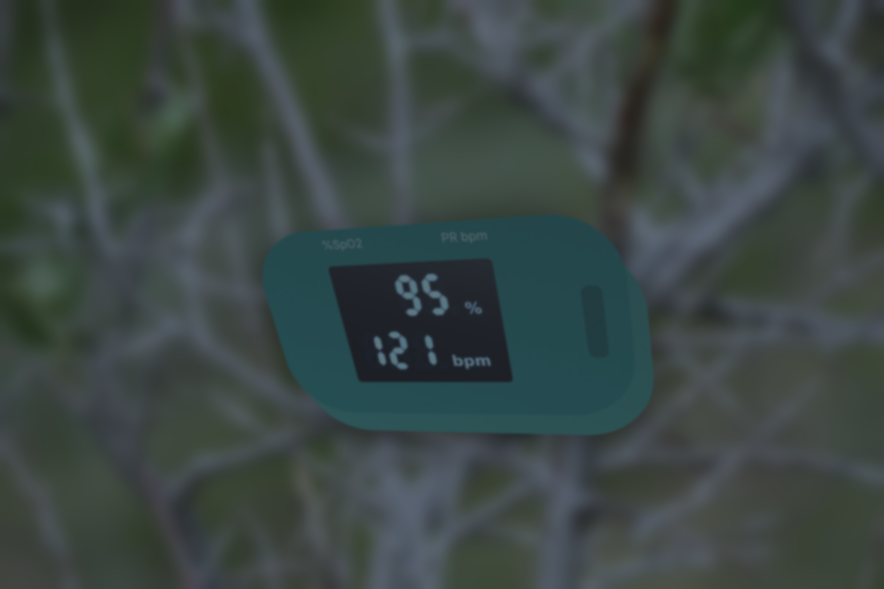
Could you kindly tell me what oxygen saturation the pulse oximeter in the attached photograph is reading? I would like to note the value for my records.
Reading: 95 %
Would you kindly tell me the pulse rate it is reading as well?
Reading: 121 bpm
